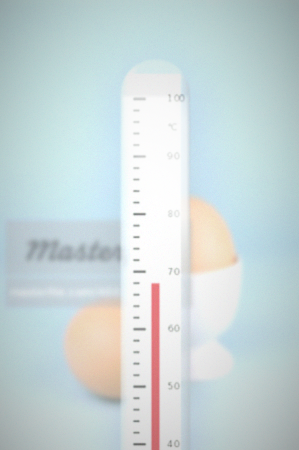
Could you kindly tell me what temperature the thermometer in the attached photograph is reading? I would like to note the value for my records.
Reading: 68 °C
